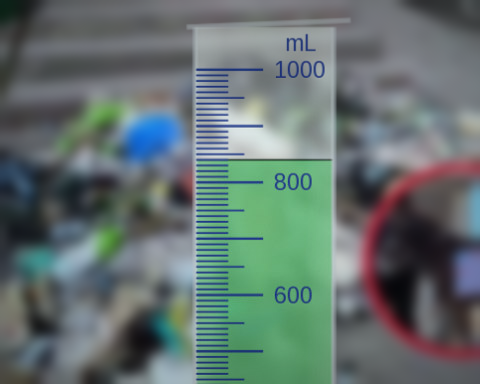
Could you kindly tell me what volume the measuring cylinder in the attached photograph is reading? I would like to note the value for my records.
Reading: 840 mL
